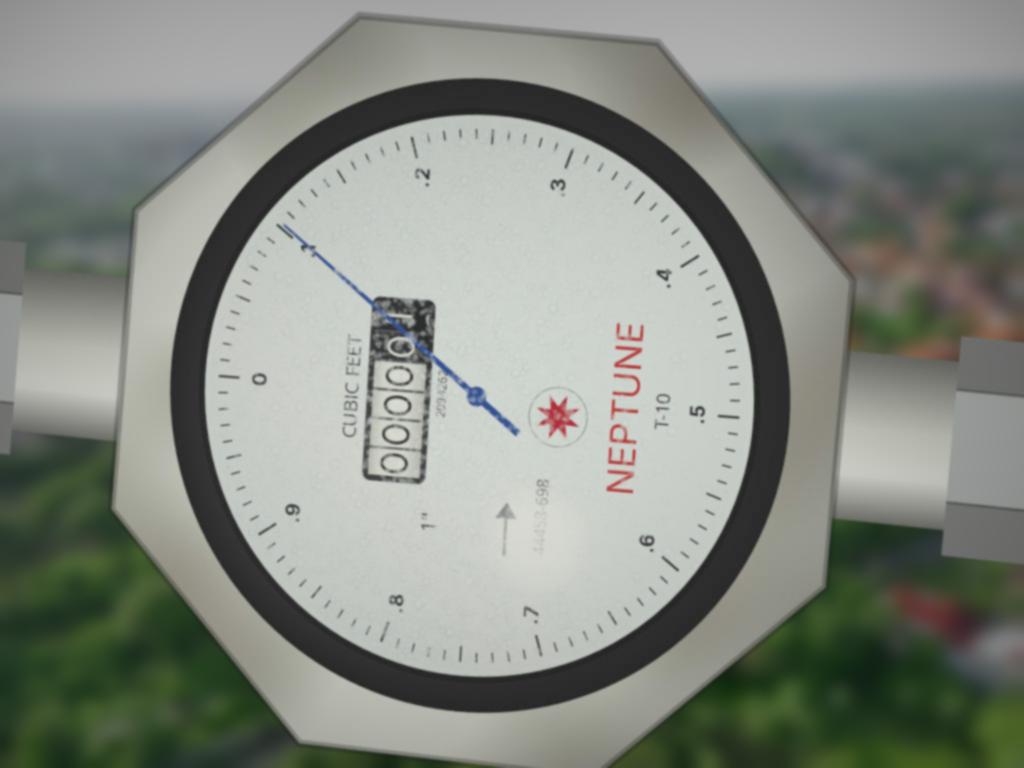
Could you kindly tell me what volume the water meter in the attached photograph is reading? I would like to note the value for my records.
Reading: 1.10 ft³
